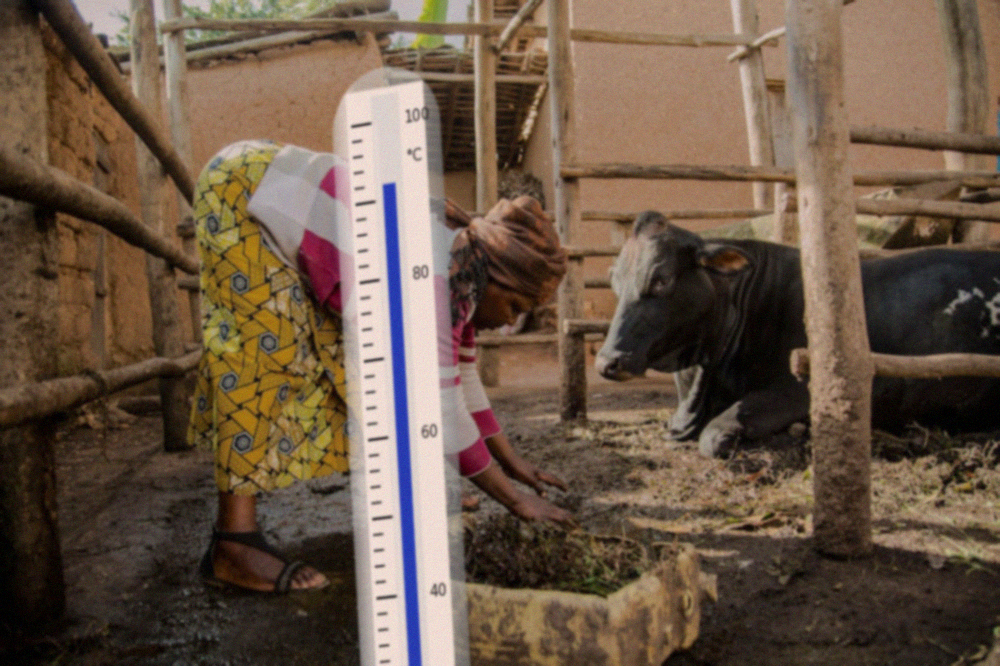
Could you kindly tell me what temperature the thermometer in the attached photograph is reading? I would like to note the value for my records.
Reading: 92 °C
